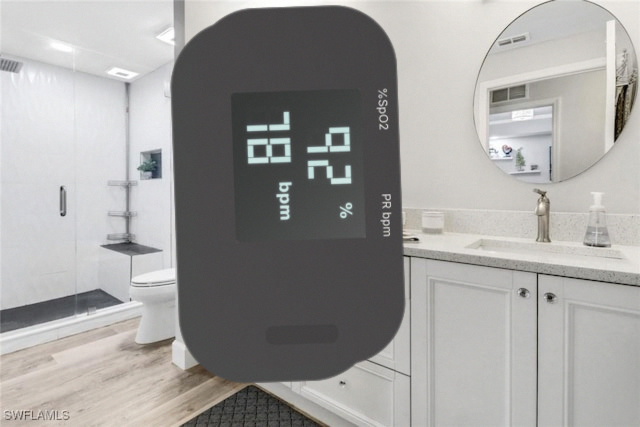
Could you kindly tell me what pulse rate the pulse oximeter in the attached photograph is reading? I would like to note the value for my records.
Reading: 78 bpm
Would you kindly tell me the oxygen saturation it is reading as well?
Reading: 92 %
